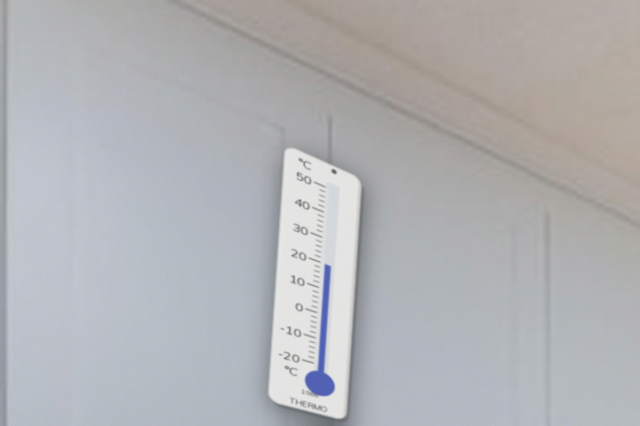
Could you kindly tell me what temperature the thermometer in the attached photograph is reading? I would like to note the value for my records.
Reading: 20 °C
